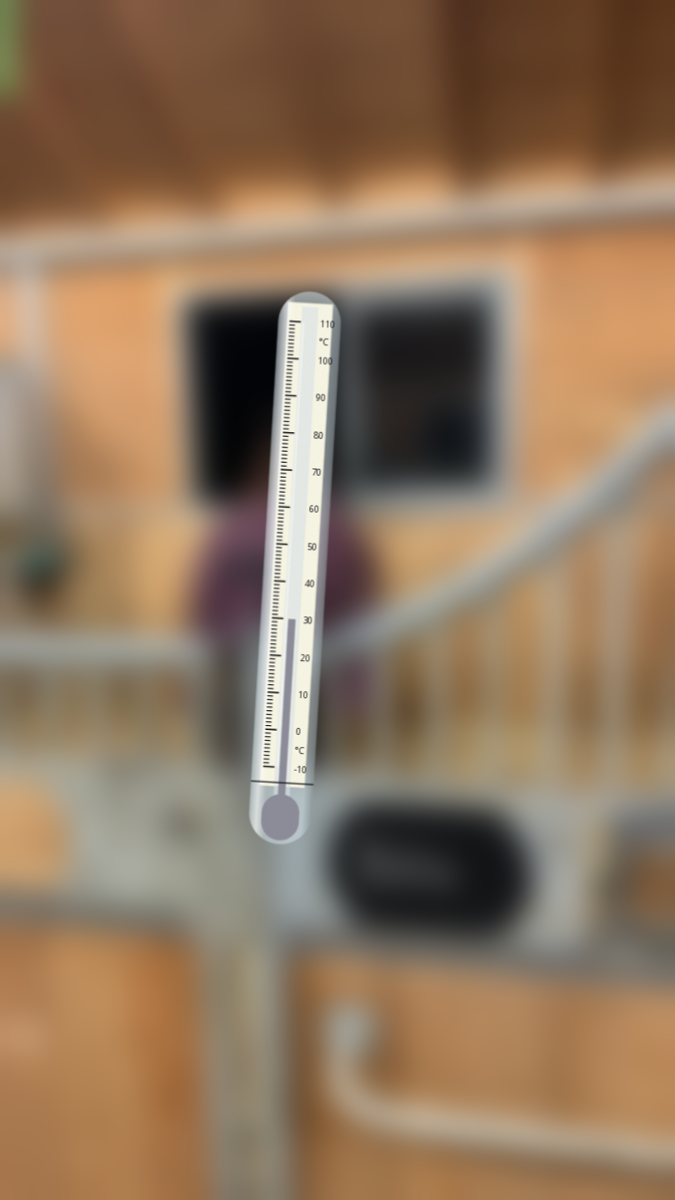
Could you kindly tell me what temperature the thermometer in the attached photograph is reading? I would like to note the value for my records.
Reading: 30 °C
